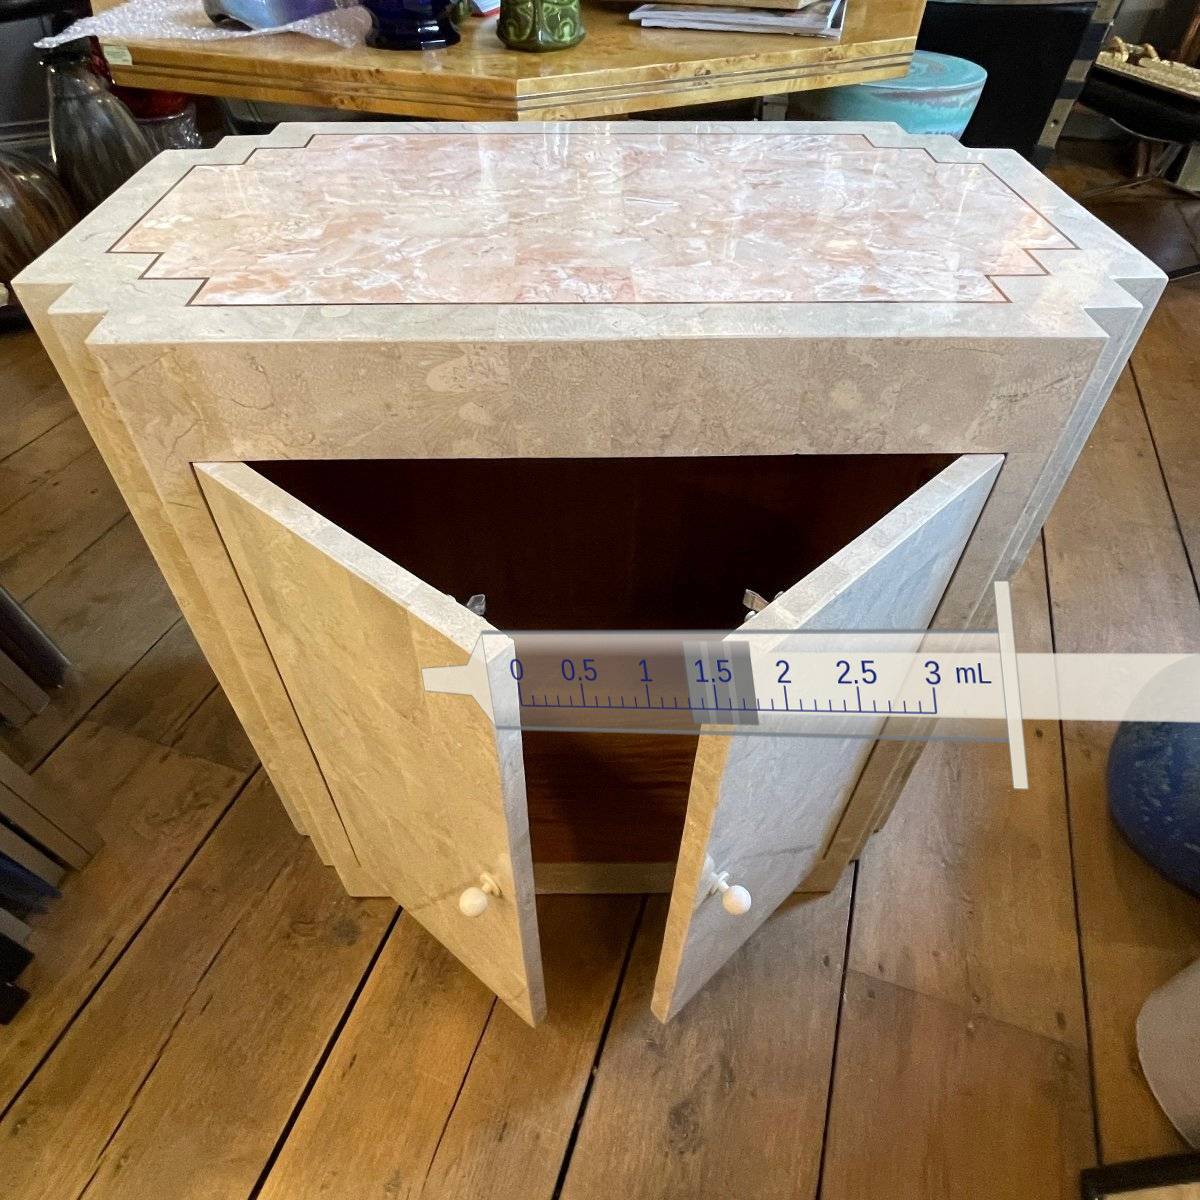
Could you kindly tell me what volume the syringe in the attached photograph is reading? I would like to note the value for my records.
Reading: 1.3 mL
